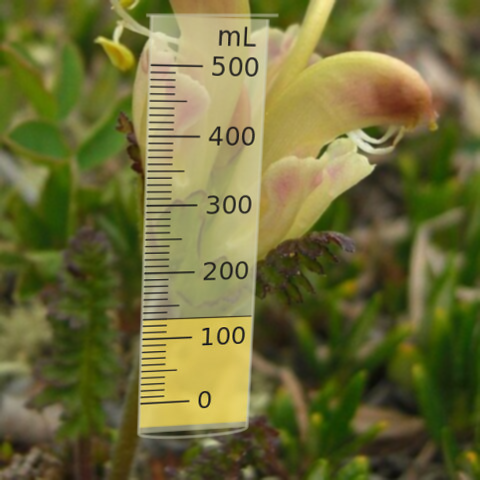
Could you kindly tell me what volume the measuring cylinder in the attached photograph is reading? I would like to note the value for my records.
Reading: 130 mL
